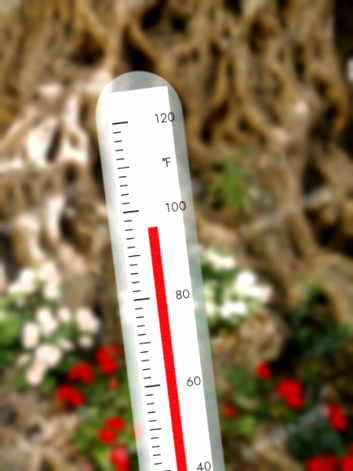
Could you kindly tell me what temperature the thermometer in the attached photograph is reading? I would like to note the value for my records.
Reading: 96 °F
